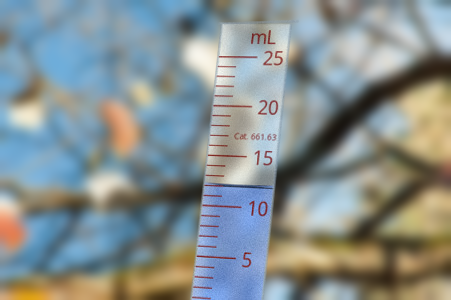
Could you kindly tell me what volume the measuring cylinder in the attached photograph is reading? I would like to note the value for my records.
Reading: 12 mL
